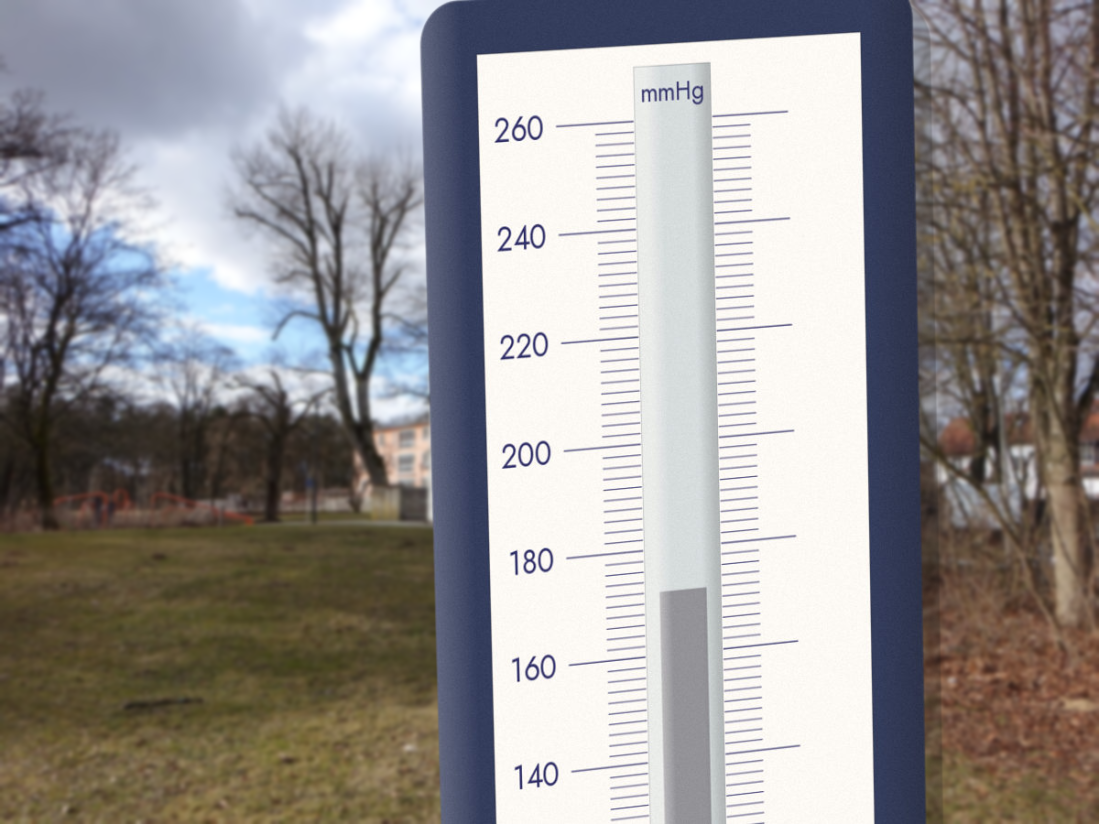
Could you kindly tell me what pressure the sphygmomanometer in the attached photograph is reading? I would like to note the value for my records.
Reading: 172 mmHg
